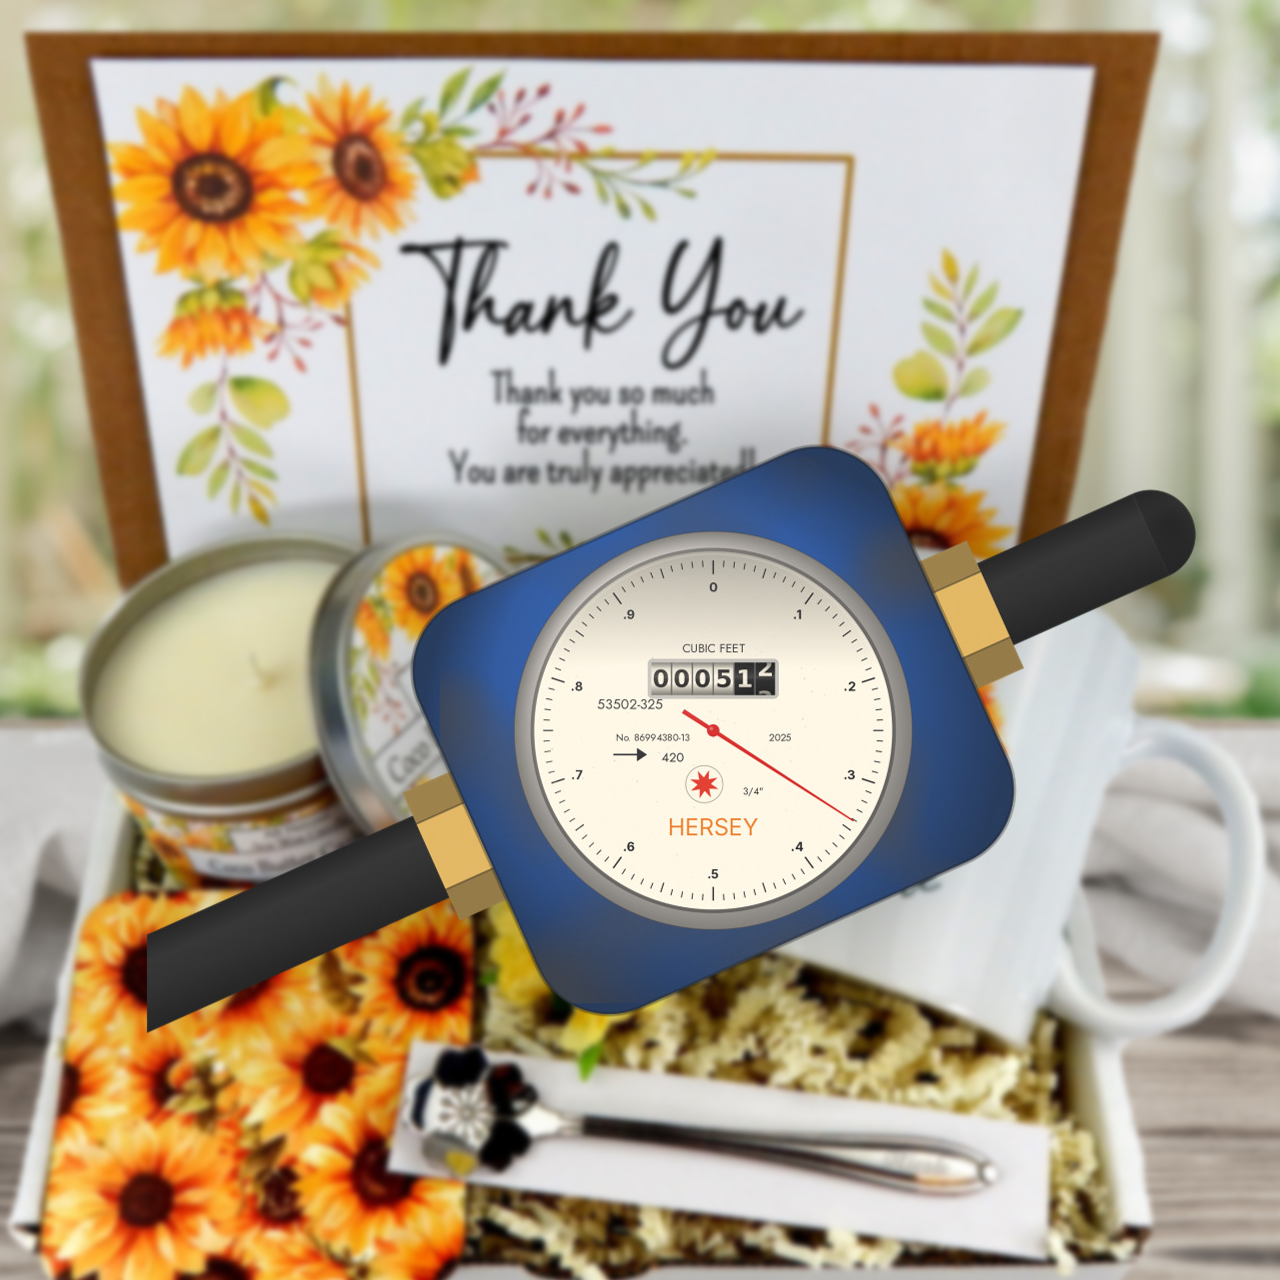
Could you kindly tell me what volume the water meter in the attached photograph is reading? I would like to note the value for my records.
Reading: 512.34 ft³
